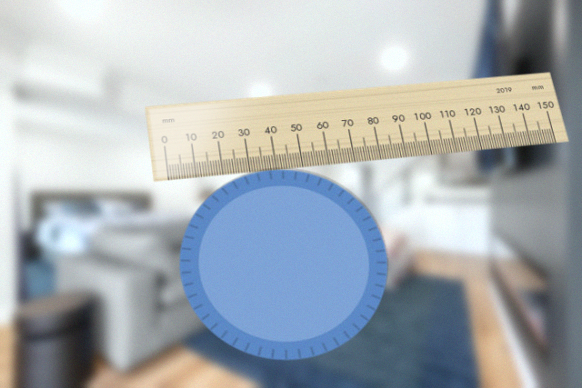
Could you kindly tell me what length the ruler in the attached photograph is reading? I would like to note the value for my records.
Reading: 75 mm
